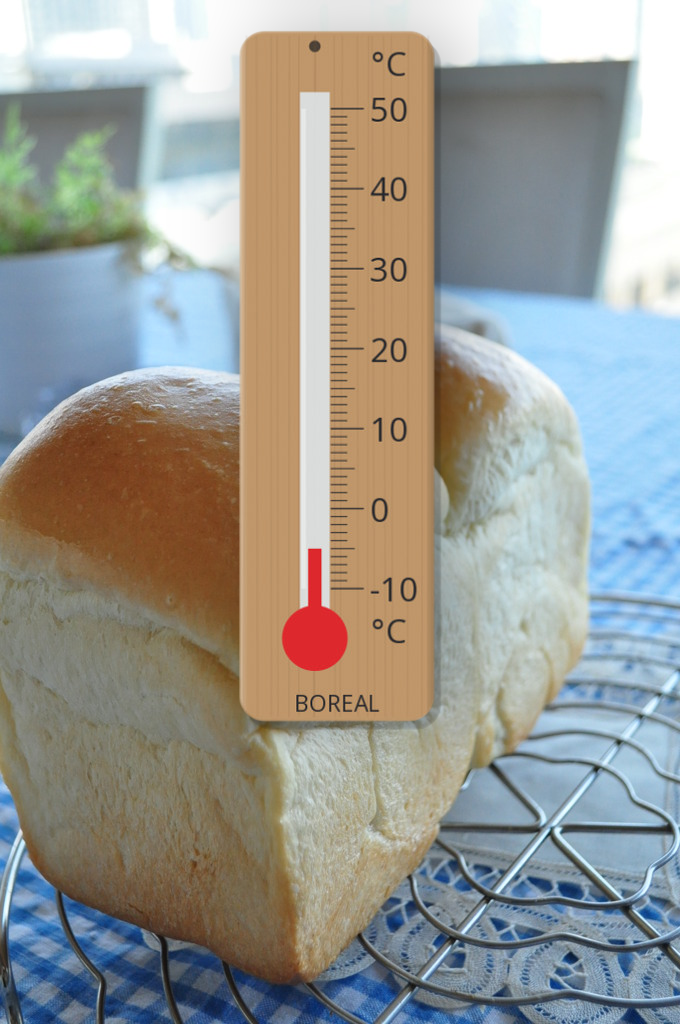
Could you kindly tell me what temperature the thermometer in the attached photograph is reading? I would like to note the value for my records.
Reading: -5 °C
